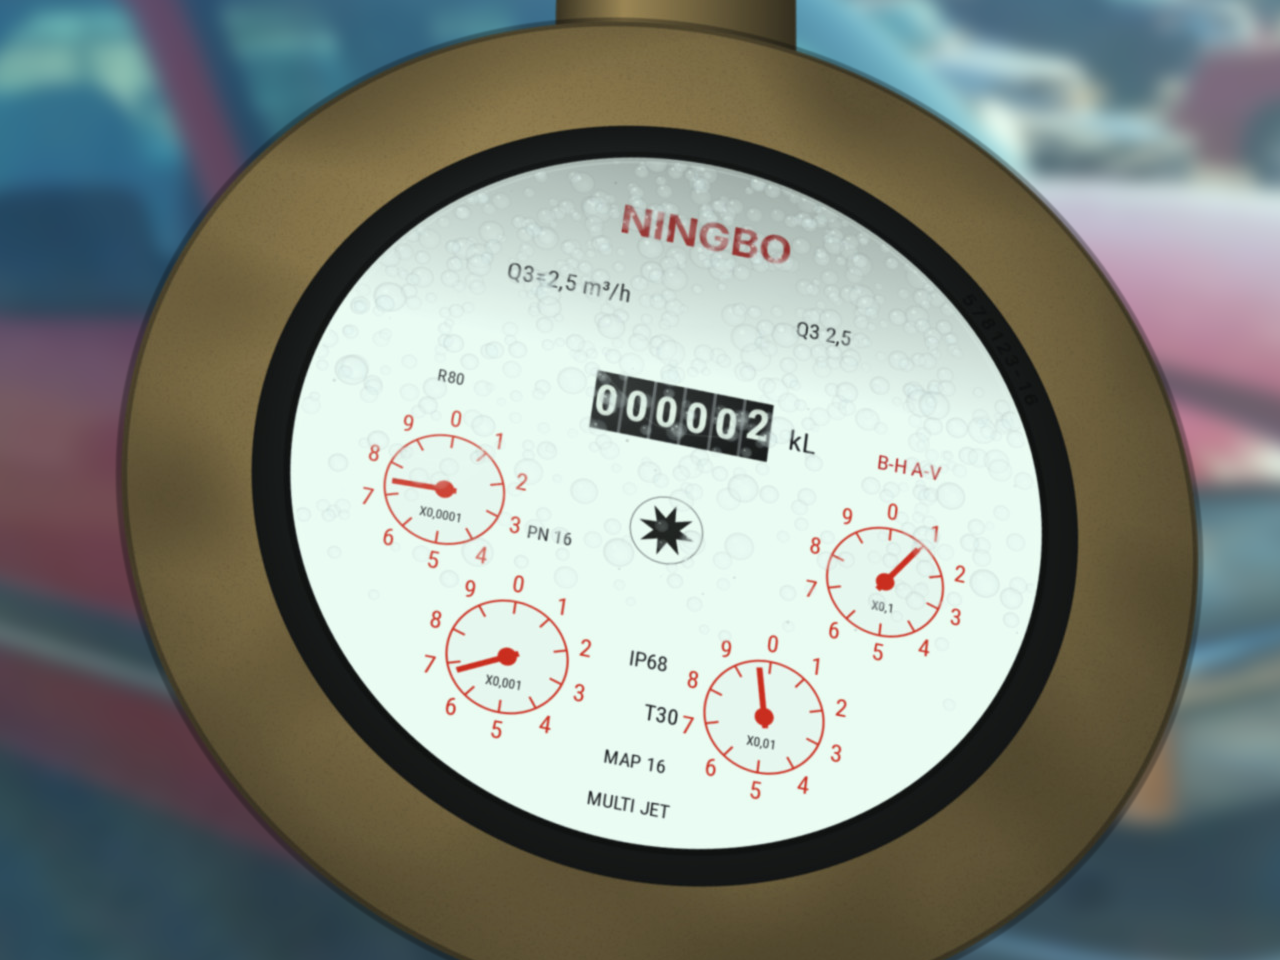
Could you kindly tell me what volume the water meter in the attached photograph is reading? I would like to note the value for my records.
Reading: 2.0967 kL
